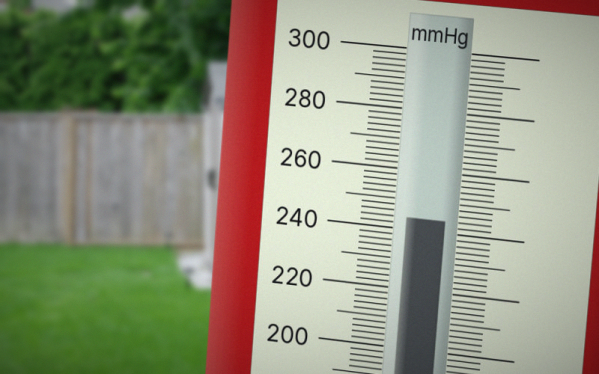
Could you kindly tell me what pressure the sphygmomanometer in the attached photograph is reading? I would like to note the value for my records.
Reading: 244 mmHg
